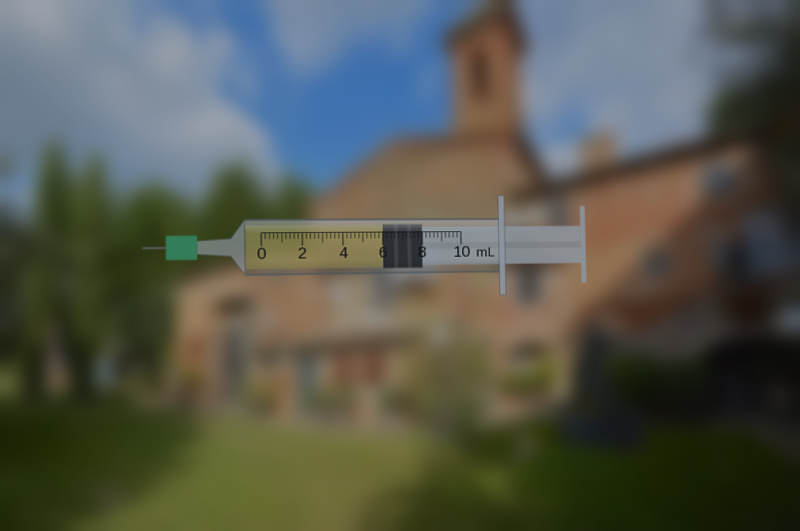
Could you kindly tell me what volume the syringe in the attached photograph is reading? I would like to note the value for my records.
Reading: 6 mL
